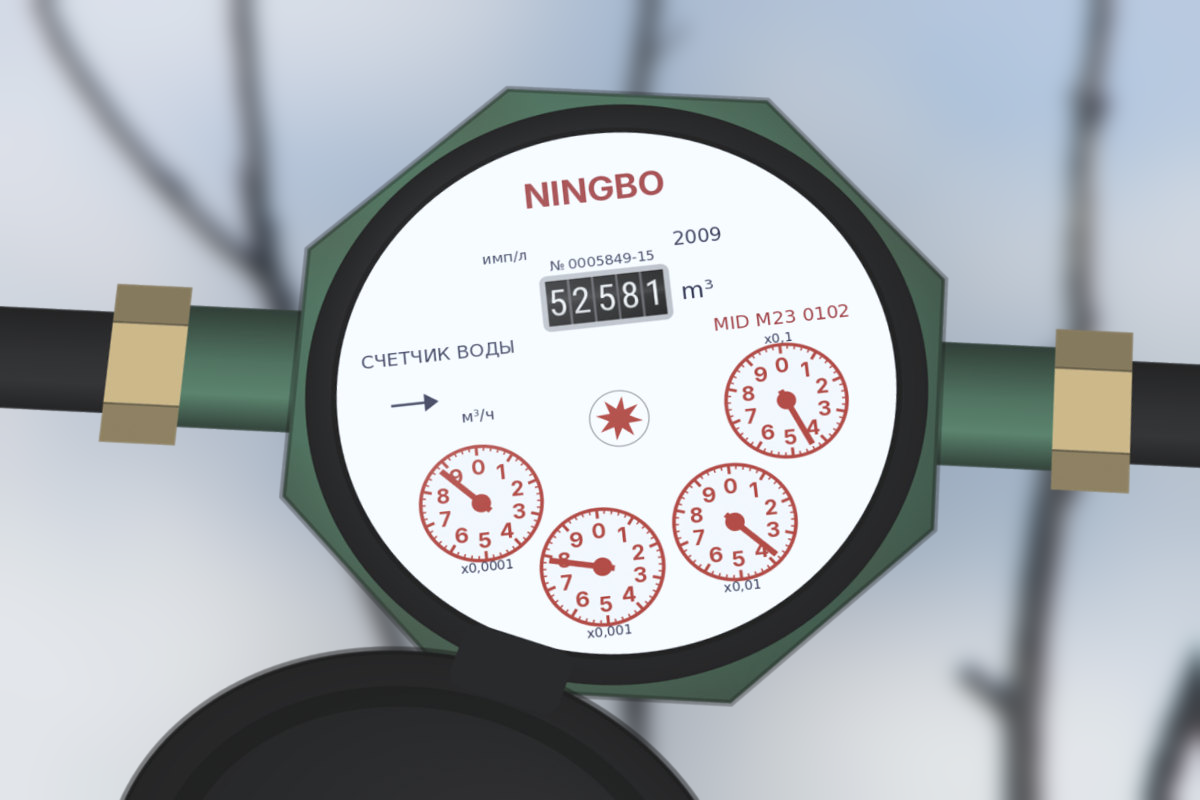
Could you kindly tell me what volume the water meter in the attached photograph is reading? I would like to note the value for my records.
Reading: 52581.4378 m³
